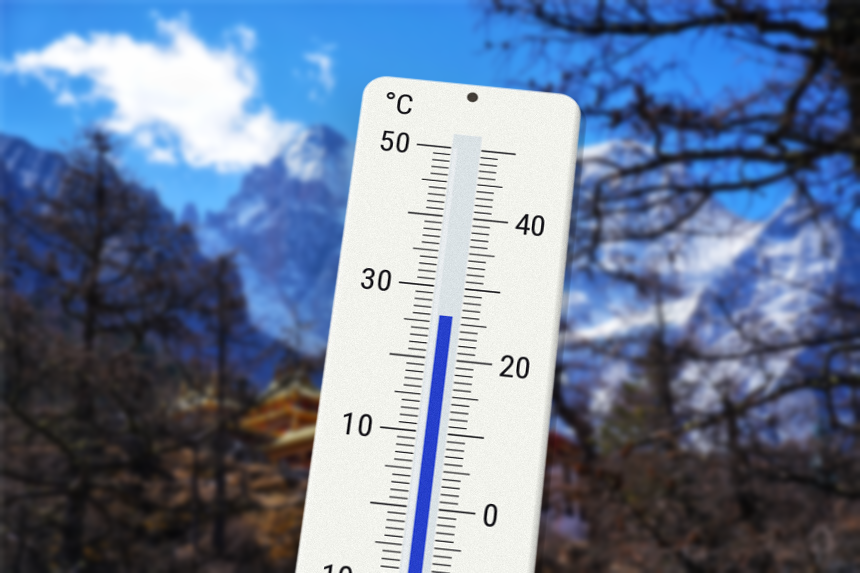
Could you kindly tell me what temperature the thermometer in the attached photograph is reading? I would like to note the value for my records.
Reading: 26 °C
